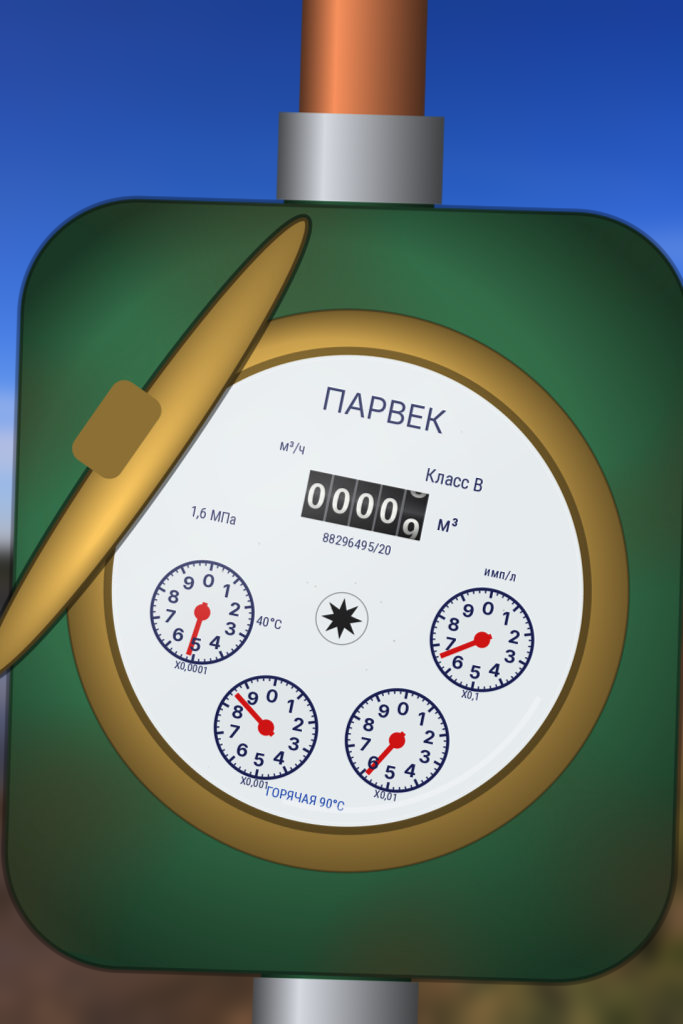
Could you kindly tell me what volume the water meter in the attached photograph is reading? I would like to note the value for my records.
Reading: 8.6585 m³
